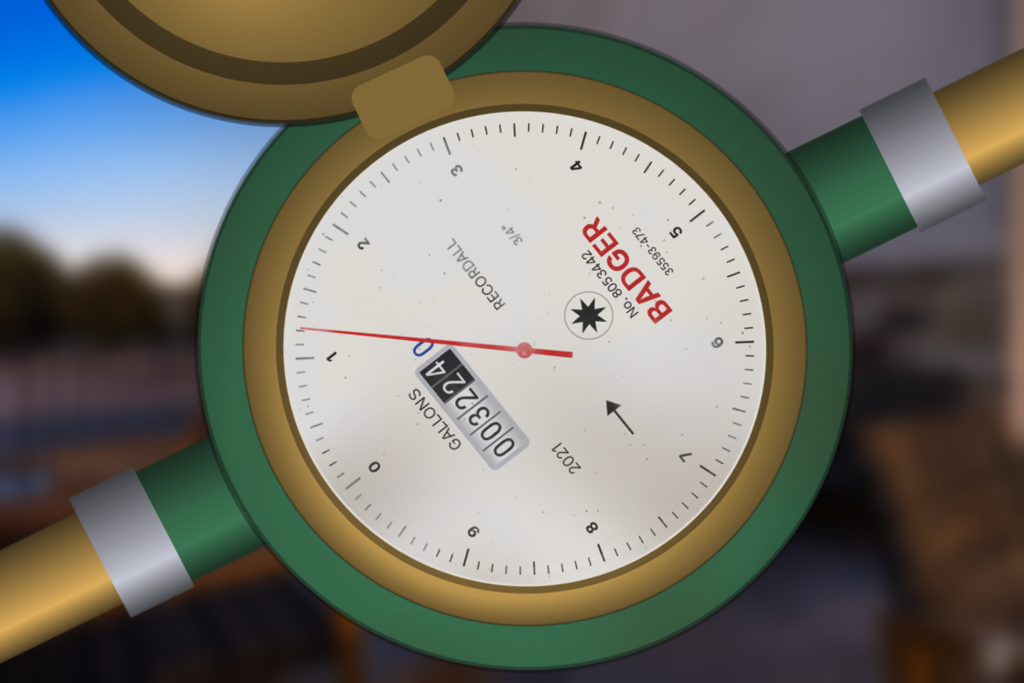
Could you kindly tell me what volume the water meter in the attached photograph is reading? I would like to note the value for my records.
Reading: 32241.2 gal
